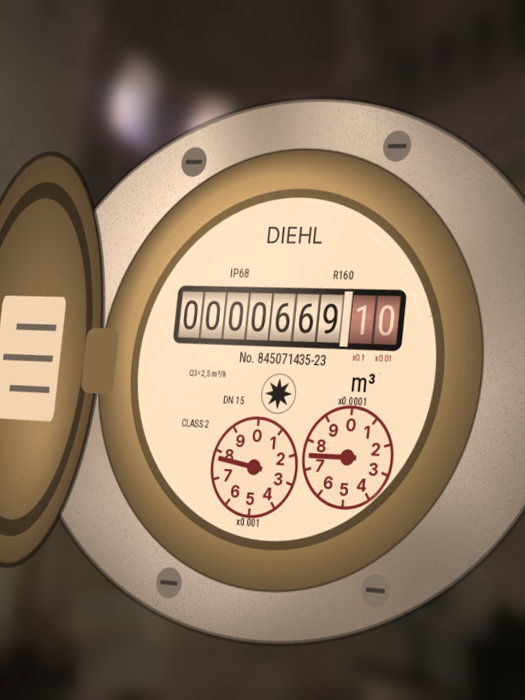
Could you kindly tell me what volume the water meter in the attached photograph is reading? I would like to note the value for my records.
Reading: 669.1077 m³
